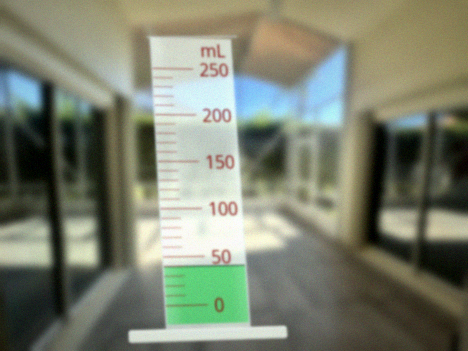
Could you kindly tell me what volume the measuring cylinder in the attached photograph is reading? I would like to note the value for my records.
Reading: 40 mL
